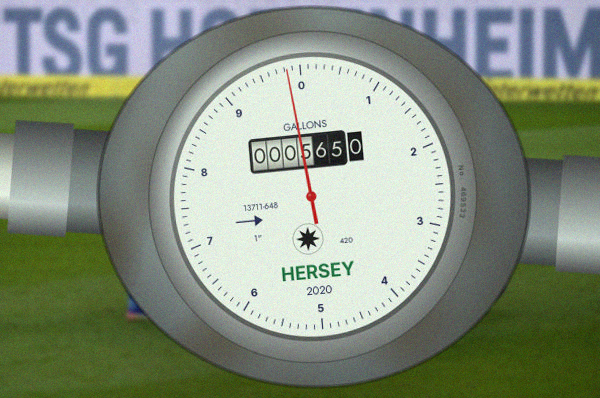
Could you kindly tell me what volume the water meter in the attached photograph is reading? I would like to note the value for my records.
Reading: 5649.8 gal
